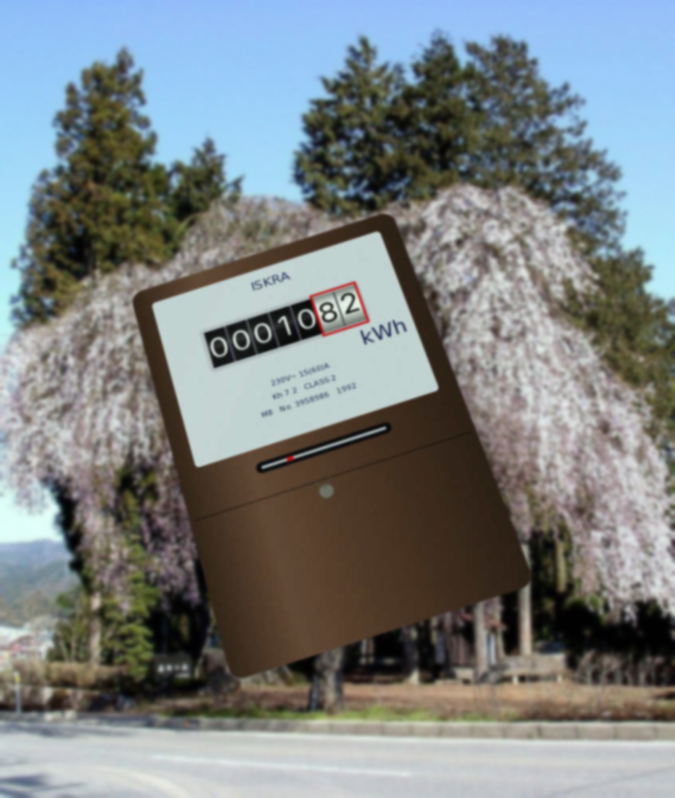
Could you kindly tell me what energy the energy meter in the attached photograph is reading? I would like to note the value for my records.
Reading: 10.82 kWh
